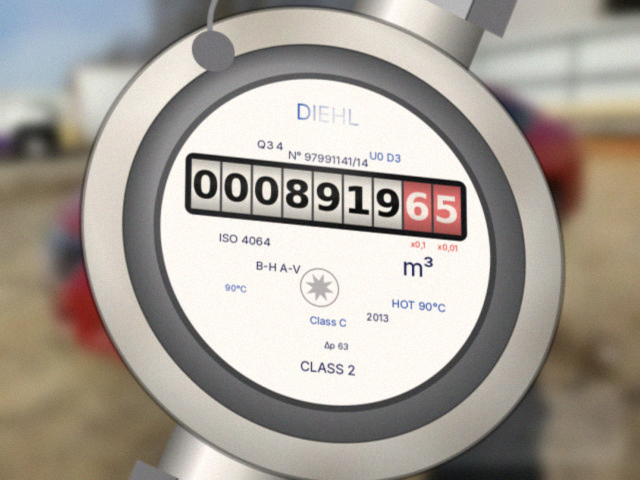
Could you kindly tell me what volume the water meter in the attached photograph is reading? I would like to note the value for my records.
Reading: 8919.65 m³
